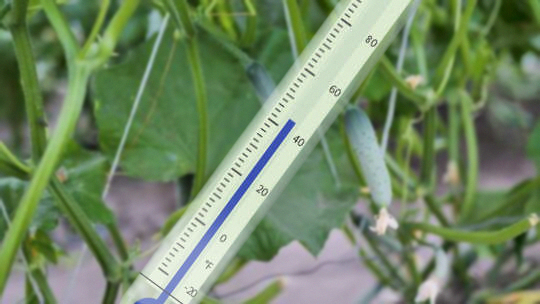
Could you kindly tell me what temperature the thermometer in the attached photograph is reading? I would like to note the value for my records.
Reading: 44 °F
